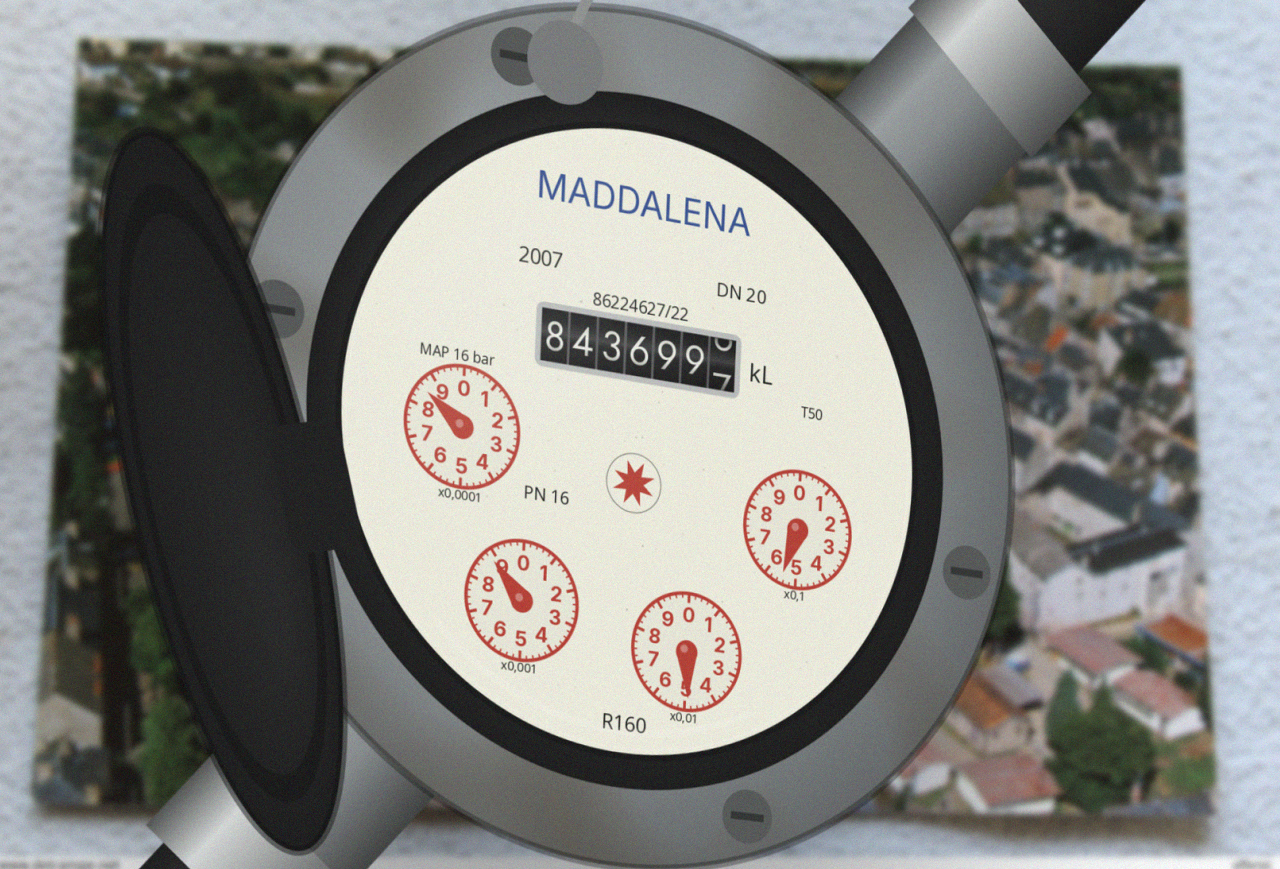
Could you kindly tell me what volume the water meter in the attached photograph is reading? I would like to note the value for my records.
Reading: 8436996.5488 kL
